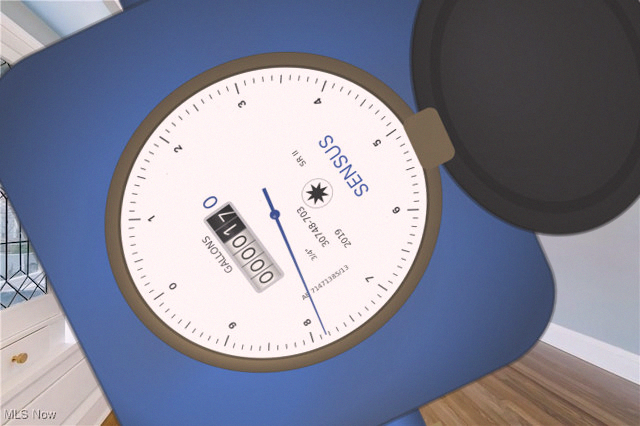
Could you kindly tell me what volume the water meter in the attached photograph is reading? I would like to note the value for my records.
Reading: 167.8 gal
